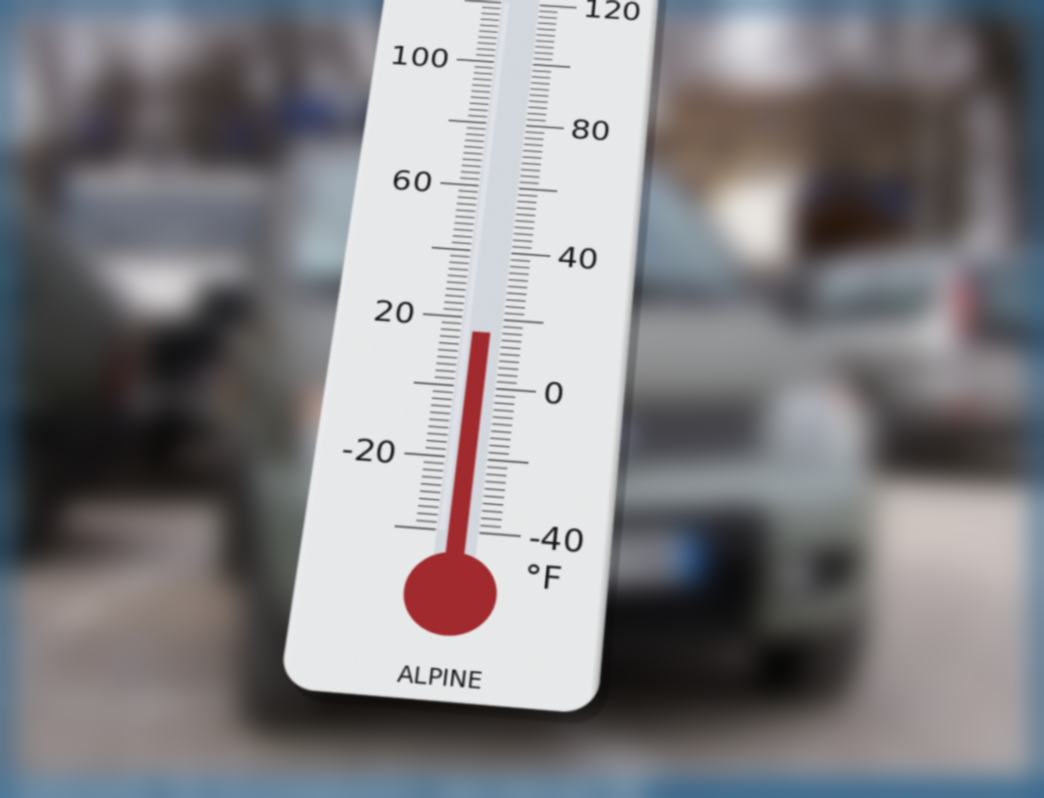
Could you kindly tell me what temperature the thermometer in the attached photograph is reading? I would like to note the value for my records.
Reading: 16 °F
